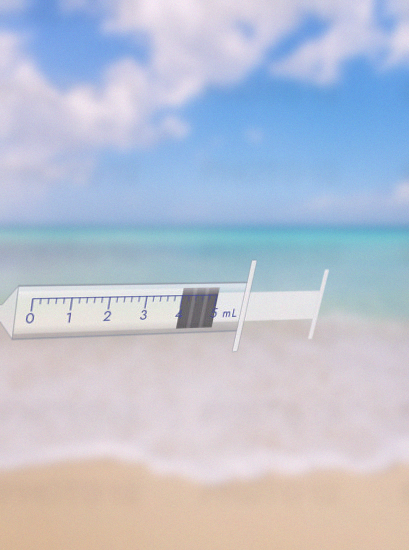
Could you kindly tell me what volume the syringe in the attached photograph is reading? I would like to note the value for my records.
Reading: 4 mL
